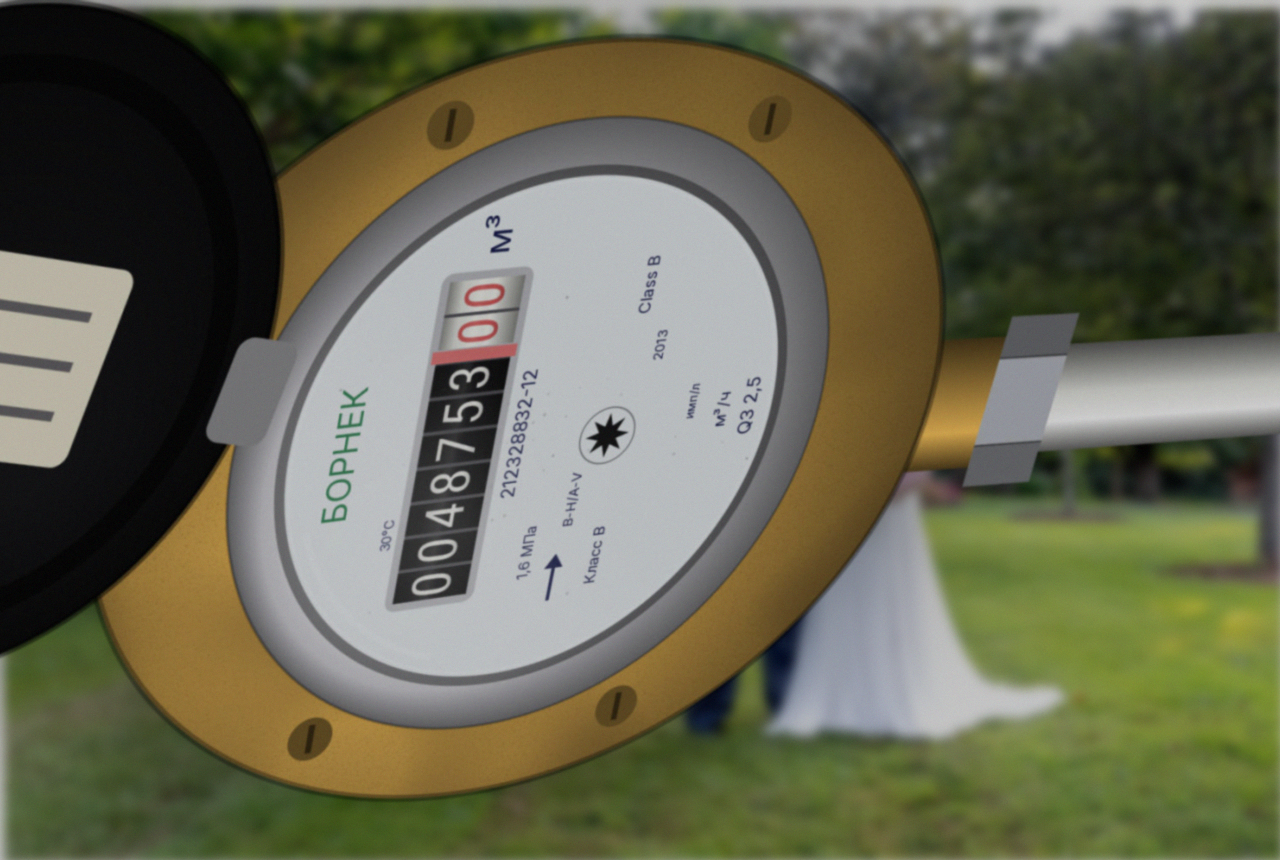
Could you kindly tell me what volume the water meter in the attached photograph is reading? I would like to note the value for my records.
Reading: 48753.00 m³
